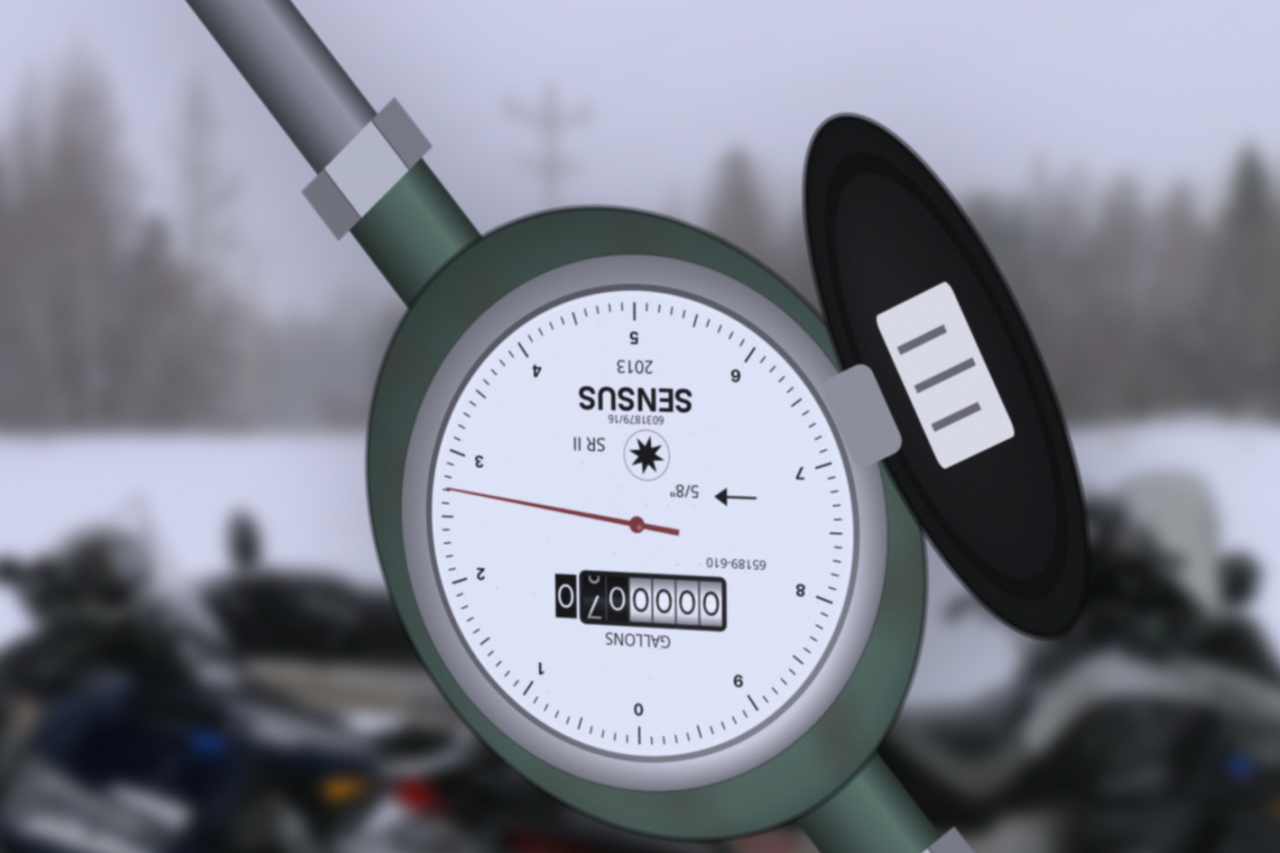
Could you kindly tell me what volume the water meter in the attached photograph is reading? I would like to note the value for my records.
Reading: 72.7 gal
